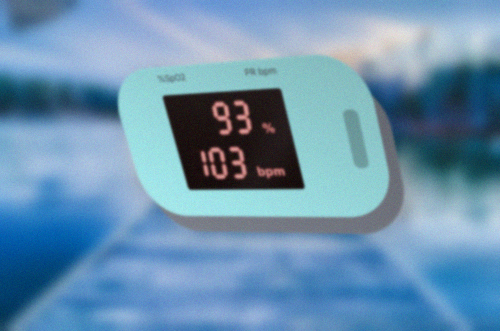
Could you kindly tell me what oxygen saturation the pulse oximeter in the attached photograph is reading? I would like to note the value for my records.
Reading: 93 %
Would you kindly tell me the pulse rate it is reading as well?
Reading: 103 bpm
